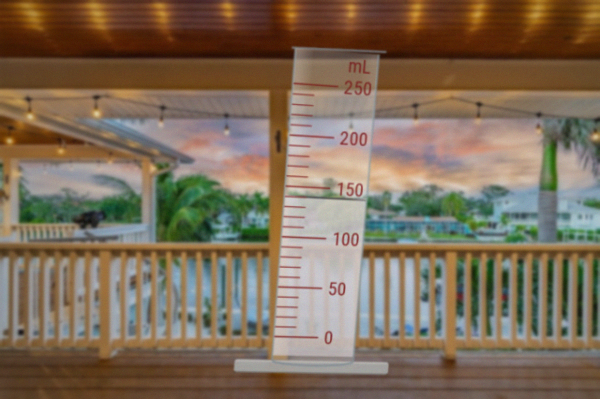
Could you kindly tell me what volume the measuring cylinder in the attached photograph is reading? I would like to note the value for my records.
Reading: 140 mL
